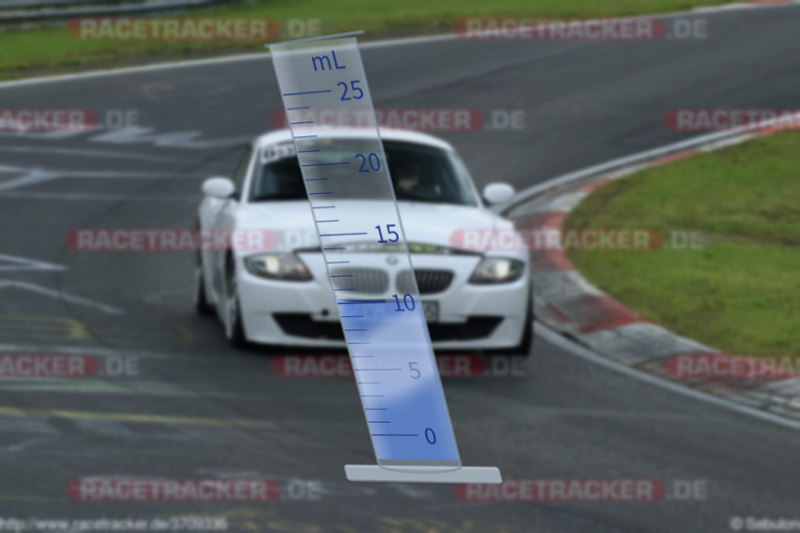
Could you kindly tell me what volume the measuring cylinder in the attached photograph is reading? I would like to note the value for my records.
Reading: 10 mL
